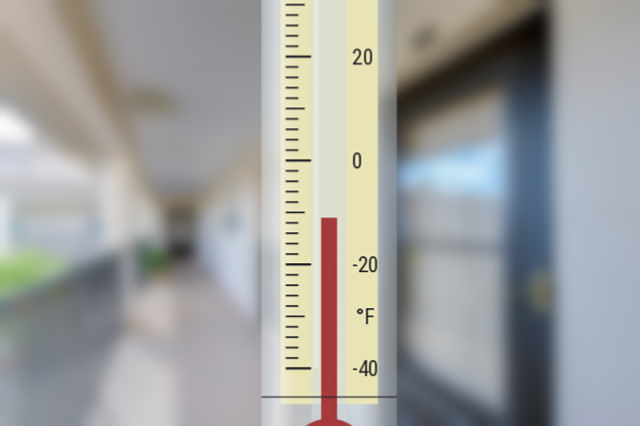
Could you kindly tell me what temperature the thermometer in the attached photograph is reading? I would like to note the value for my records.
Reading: -11 °F
